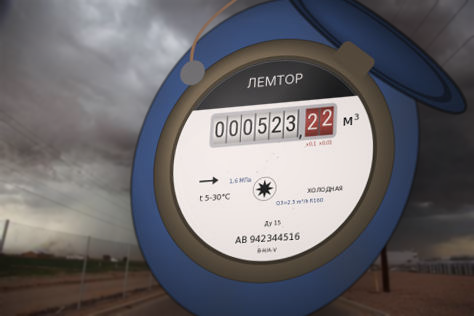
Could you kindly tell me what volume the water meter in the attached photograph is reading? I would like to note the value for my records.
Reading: 523.22 m³
